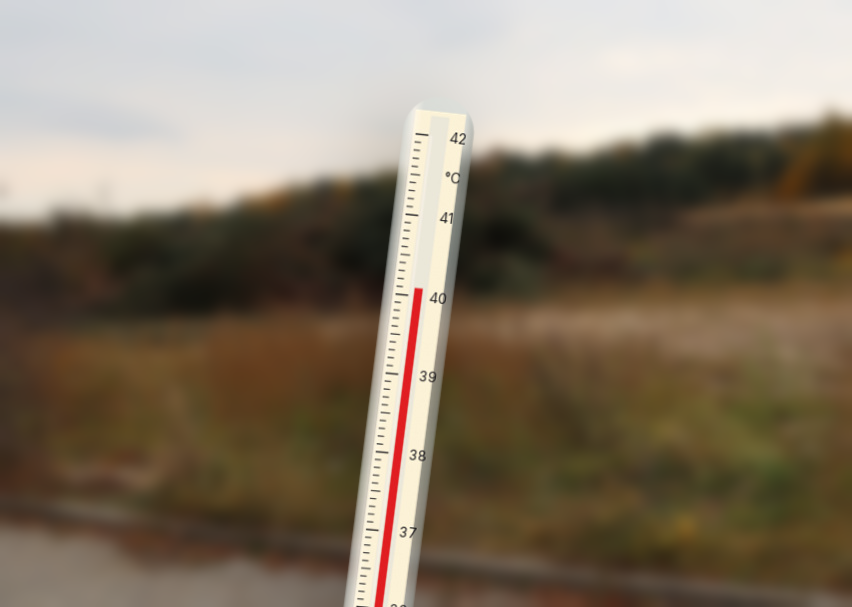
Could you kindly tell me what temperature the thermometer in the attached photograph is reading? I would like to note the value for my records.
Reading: 40.1 °C
